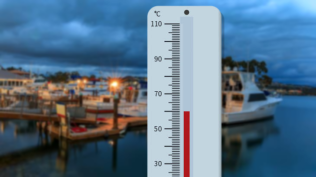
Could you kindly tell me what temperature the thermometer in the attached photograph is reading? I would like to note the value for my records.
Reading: 60 °C
